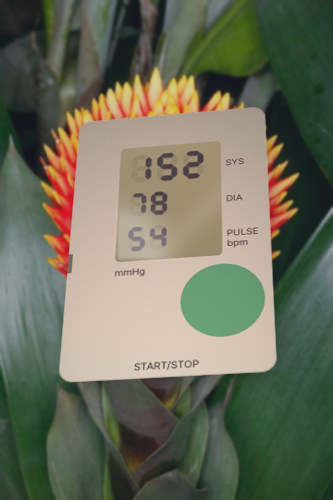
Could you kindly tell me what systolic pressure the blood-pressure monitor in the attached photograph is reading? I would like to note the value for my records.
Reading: 152 mmHg
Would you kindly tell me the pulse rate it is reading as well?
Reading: 54 bpm
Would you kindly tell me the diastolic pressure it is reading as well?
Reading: 78 mmHg
